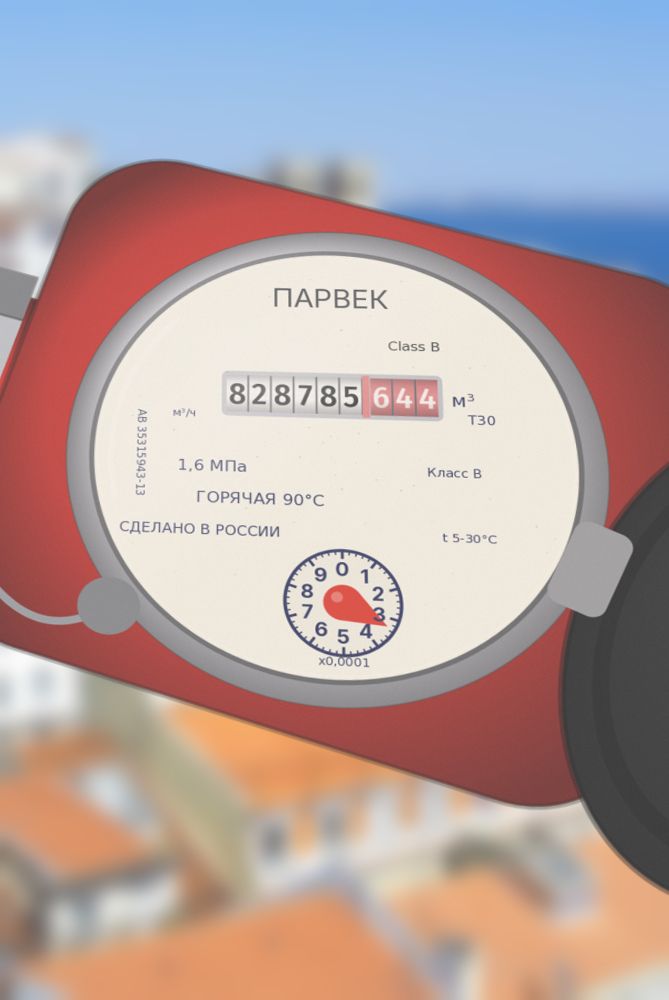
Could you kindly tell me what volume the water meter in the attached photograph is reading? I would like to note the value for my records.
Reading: 828785.6443 m³
